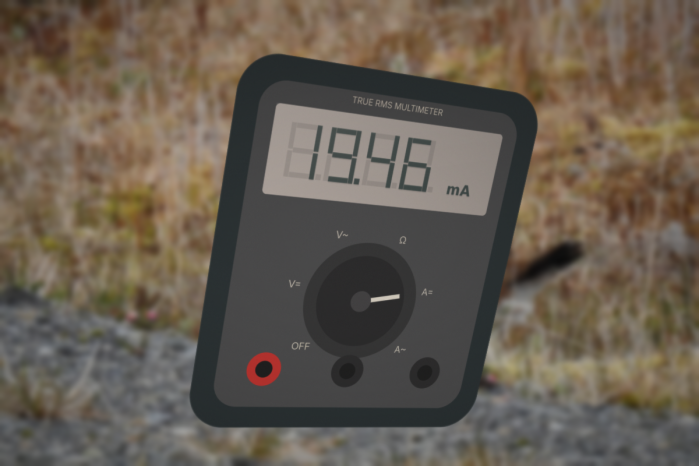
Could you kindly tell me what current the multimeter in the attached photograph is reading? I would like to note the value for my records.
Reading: 19.46 mA
